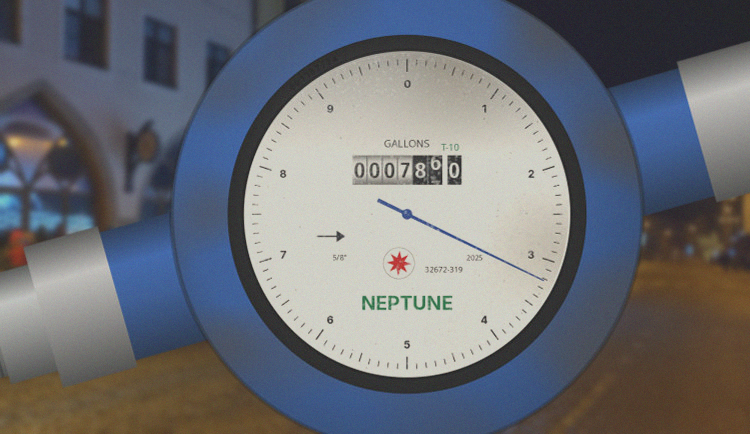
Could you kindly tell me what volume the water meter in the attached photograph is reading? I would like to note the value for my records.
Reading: 7863.2 gal
